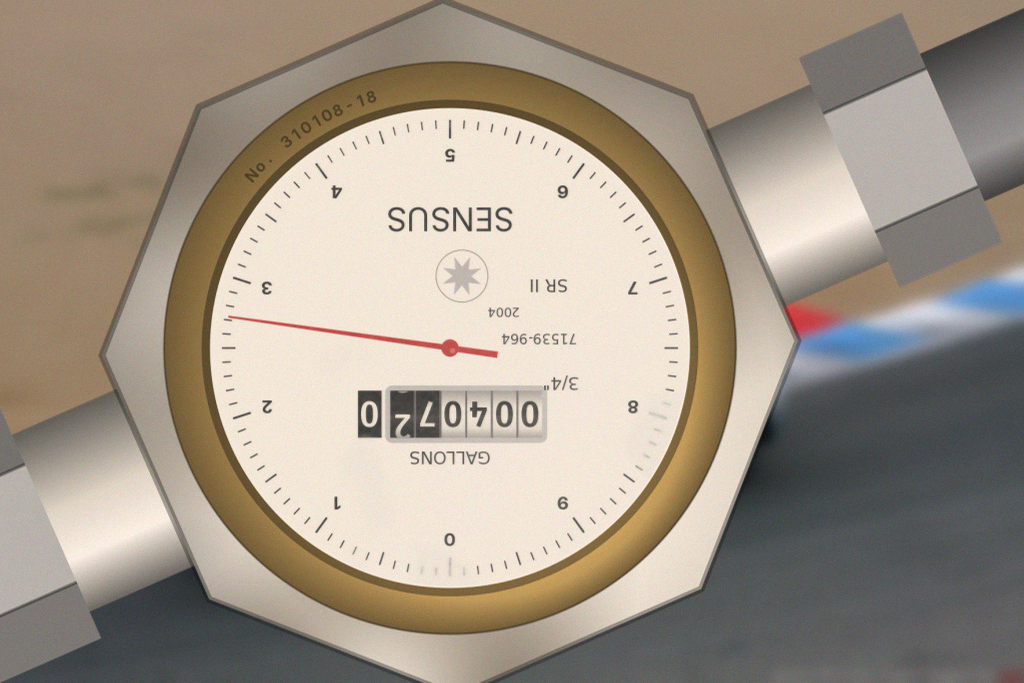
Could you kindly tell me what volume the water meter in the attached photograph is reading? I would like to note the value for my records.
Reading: 40722.7 gal
